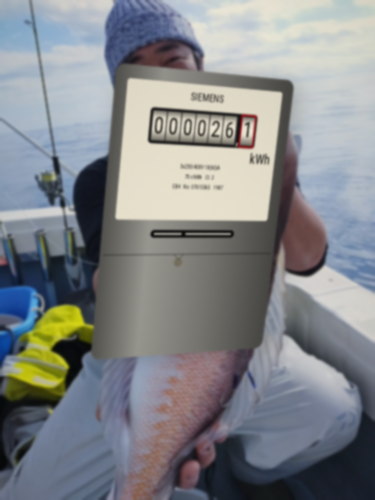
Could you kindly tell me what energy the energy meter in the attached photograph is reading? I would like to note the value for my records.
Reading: 26.1 kWh
